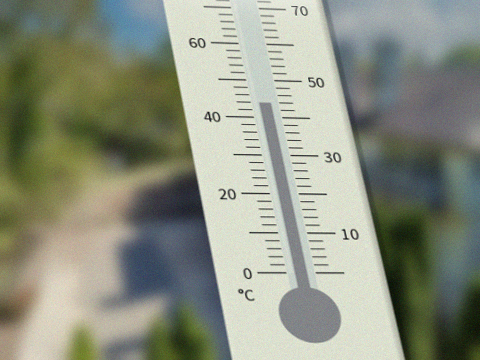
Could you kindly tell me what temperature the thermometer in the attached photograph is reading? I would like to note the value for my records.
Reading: 44 °C
